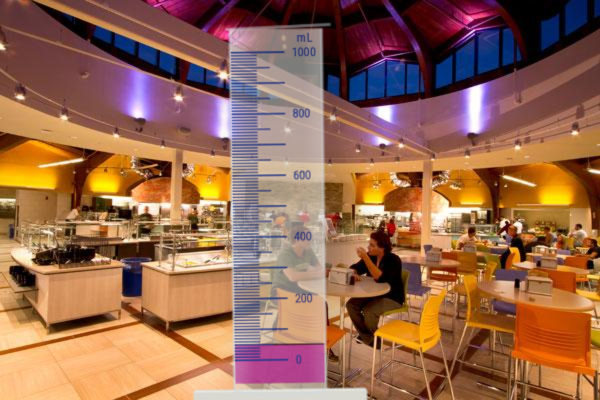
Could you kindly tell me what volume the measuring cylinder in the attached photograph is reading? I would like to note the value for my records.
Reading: 50 mL
